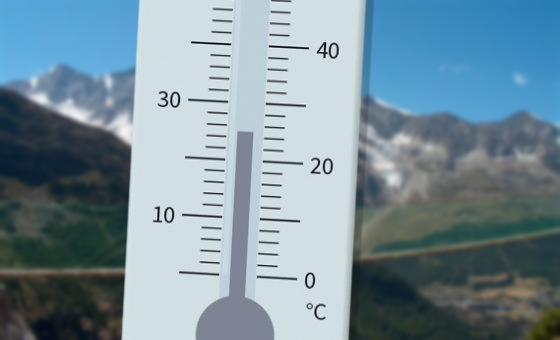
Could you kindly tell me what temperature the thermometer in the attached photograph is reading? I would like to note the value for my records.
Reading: 25 °C
